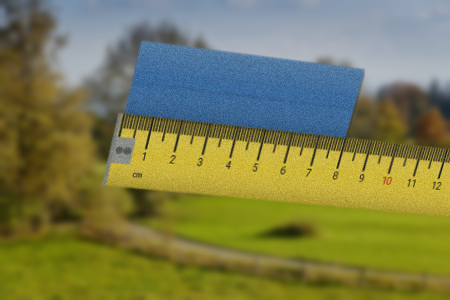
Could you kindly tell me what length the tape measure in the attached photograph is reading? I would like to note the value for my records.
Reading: 8 cm
